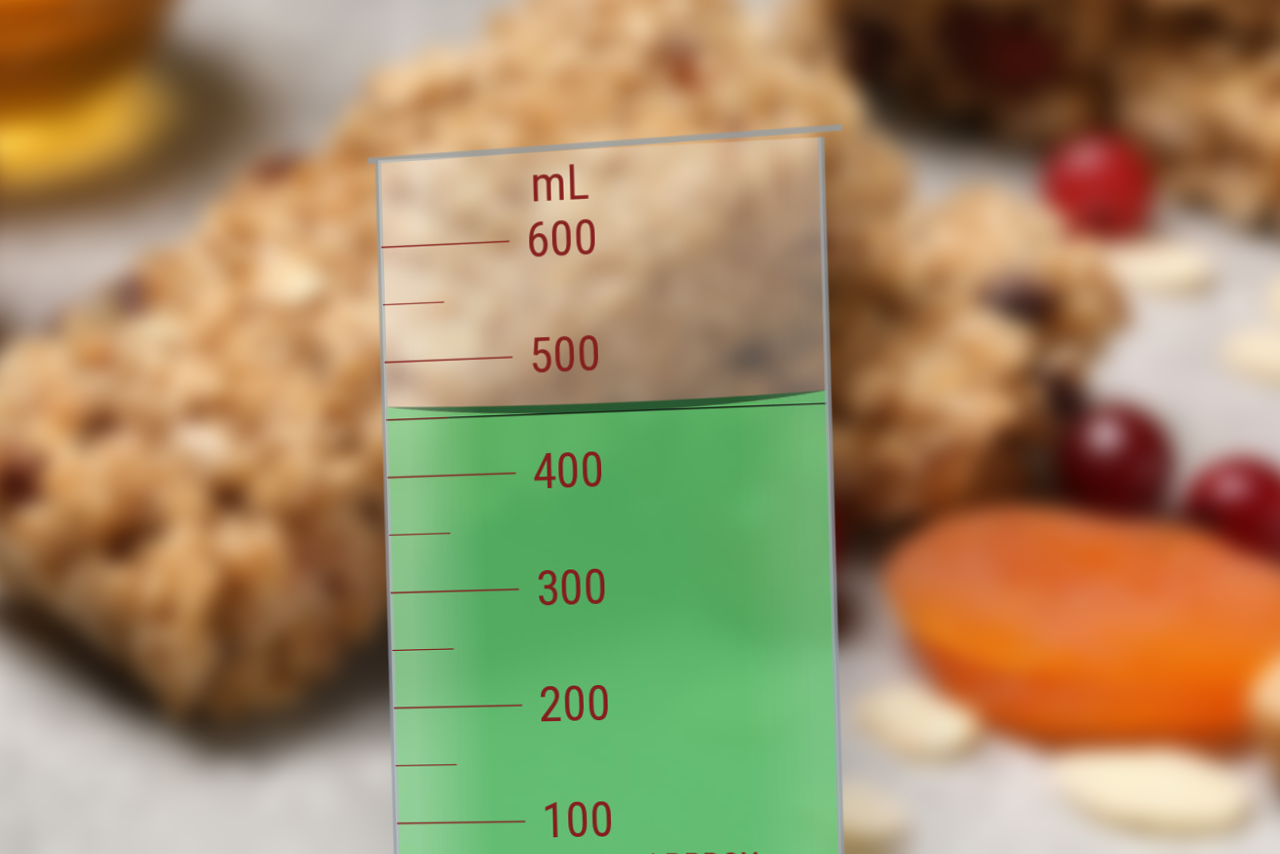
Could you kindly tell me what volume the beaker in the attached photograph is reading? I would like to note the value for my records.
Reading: 450 mL
